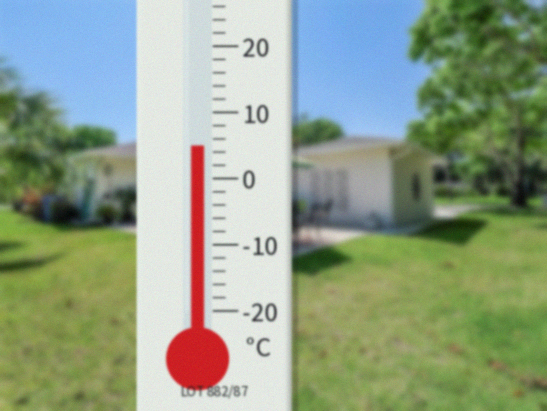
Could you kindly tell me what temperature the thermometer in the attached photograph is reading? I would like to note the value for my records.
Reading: 5 °C
